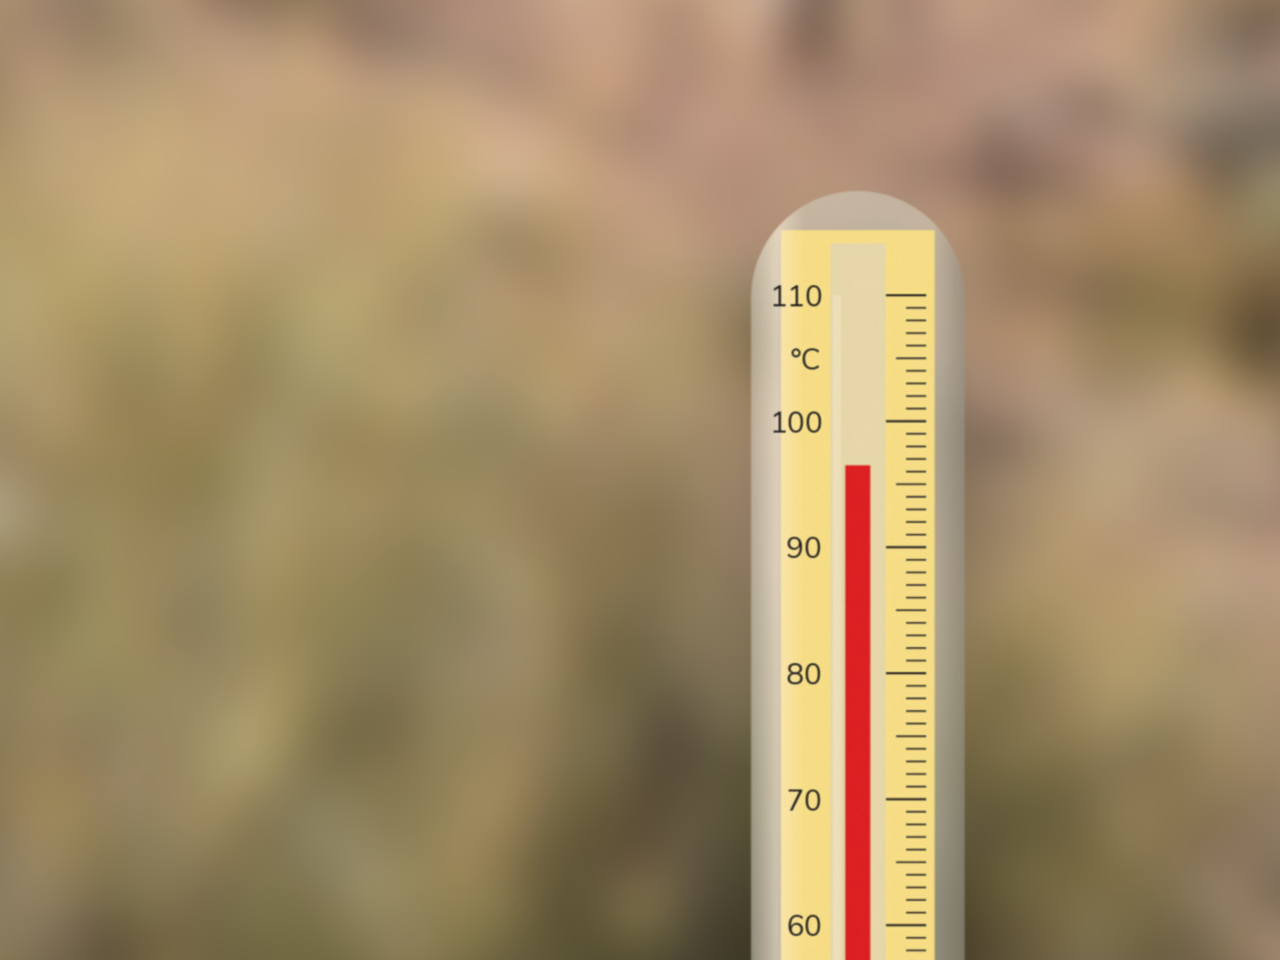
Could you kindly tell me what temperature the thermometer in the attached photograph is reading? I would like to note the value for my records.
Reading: 96.5 °C
